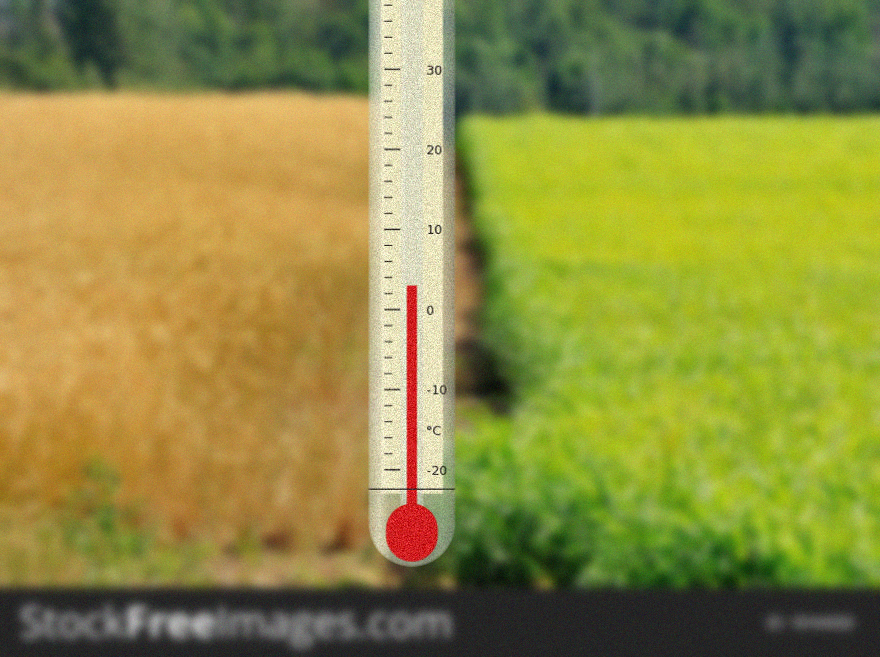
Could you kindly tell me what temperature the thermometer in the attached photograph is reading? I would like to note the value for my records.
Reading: 3 °C
